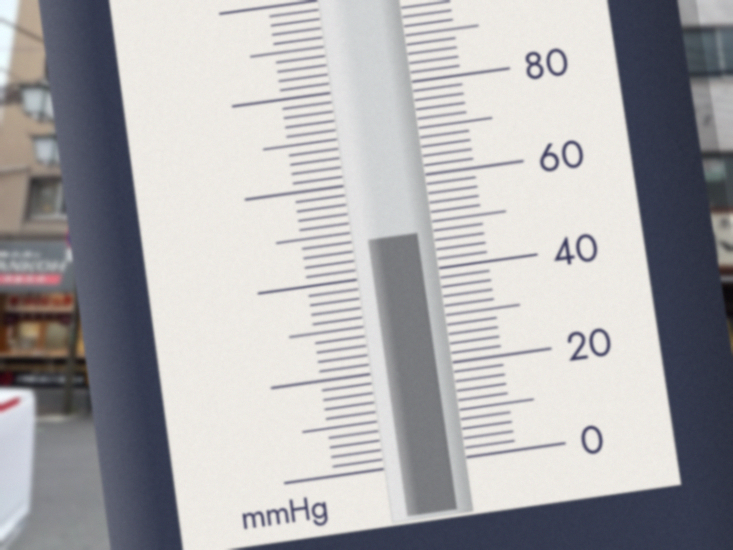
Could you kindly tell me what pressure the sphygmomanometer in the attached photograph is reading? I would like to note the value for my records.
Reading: 48 mmHg
